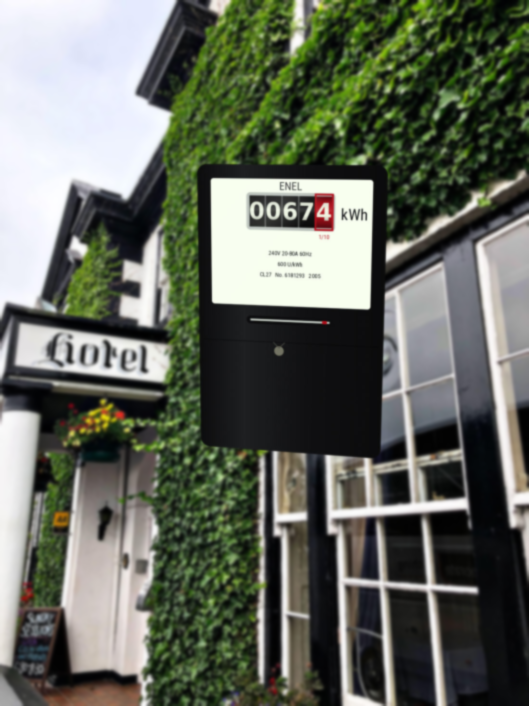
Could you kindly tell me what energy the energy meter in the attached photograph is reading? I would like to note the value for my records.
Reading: 67.4 kWh
